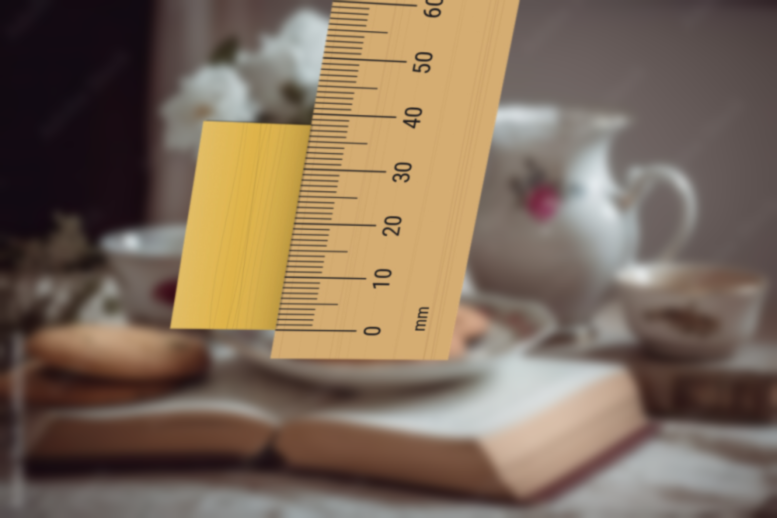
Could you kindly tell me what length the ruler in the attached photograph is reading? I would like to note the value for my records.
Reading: 38 mm
